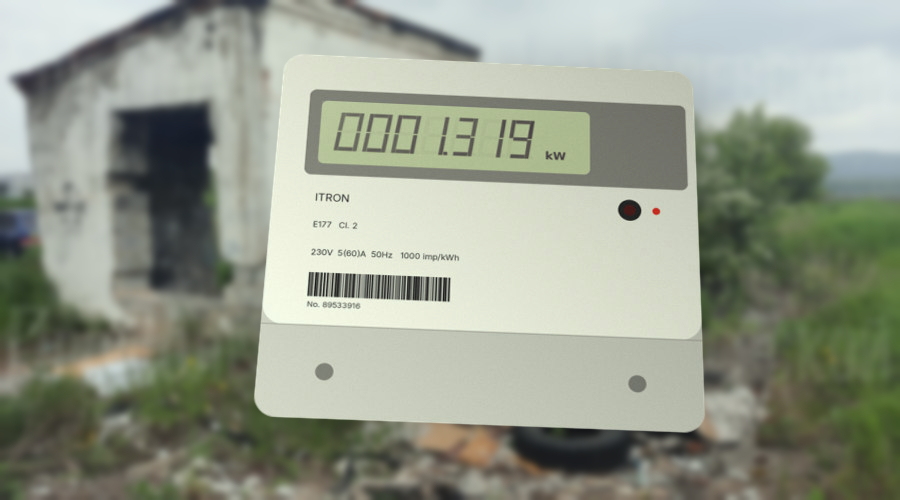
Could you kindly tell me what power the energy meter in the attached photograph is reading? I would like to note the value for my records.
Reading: 1.319 kW
